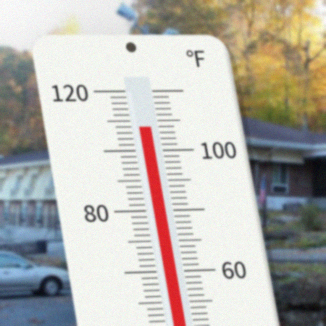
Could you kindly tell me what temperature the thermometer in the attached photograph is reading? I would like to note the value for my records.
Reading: 108 °F
